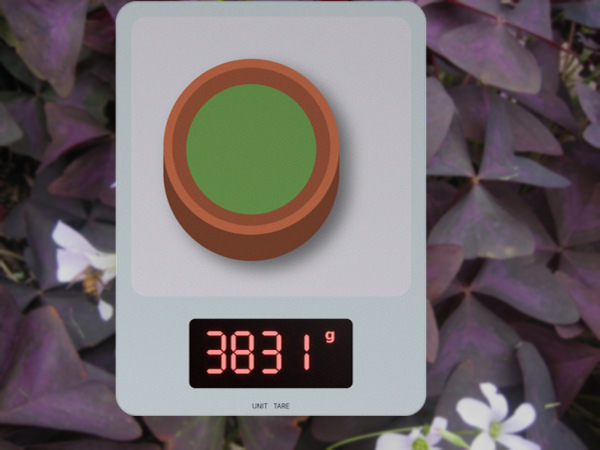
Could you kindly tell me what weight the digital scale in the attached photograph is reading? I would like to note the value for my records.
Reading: 3831 g
